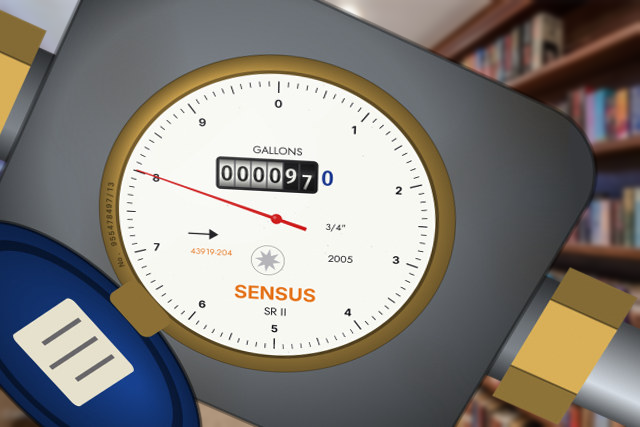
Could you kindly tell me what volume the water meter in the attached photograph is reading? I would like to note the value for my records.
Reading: 968.0 gal
